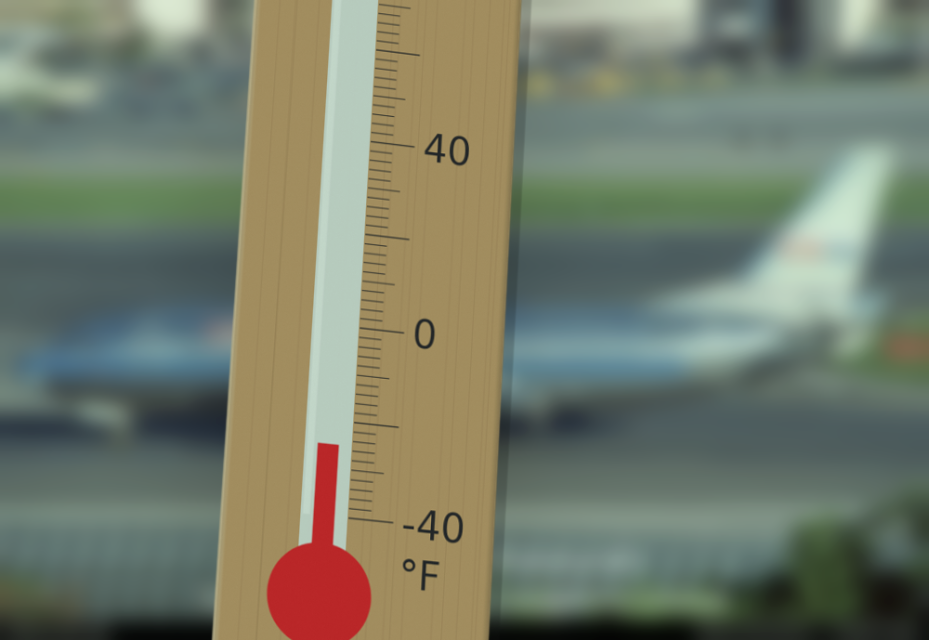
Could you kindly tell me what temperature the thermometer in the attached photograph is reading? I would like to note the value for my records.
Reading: -25 °F
